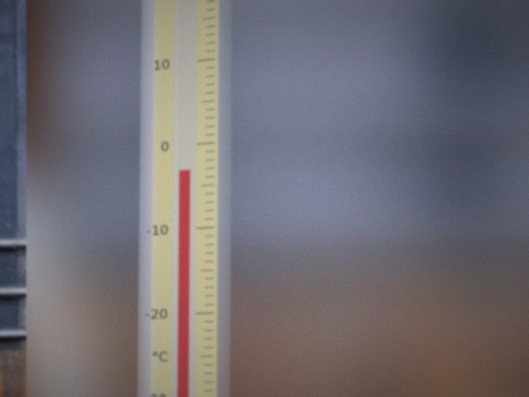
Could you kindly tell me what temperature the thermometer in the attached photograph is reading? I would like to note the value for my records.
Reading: -3 °C
